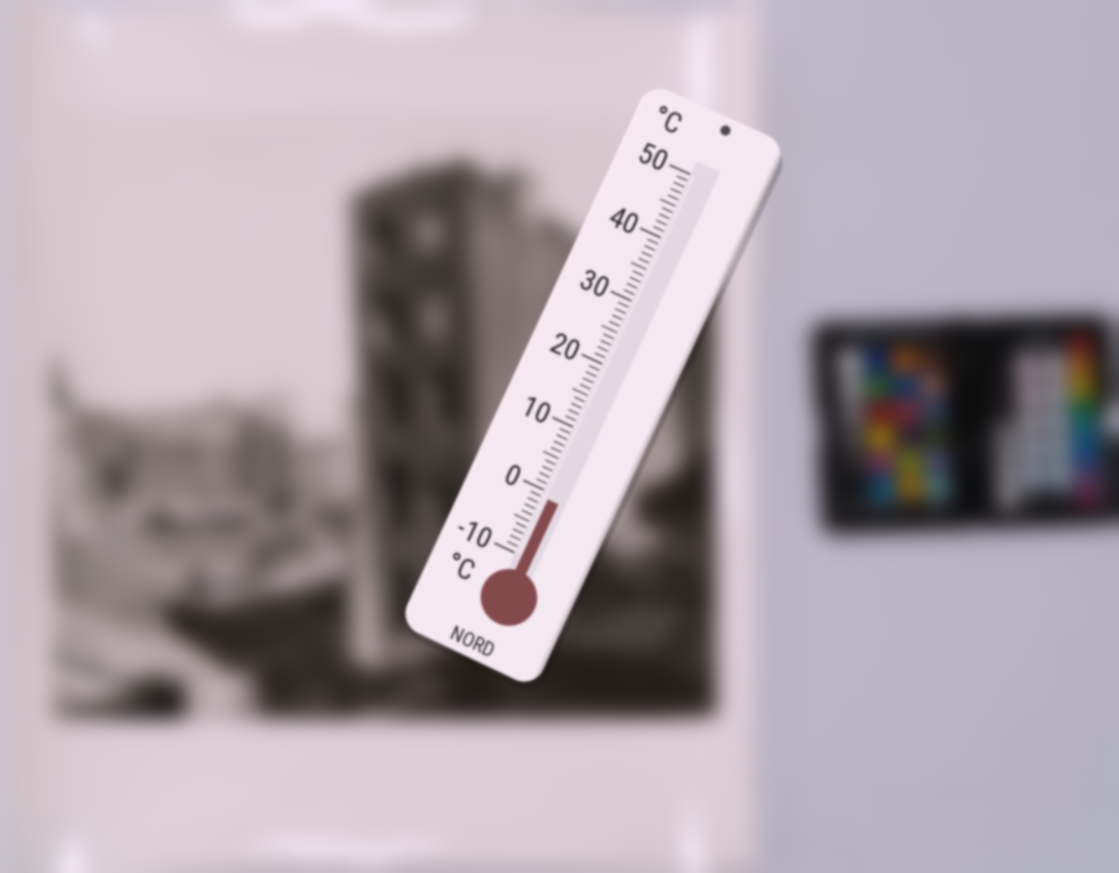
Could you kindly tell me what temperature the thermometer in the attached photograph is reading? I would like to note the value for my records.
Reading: -1 °C
